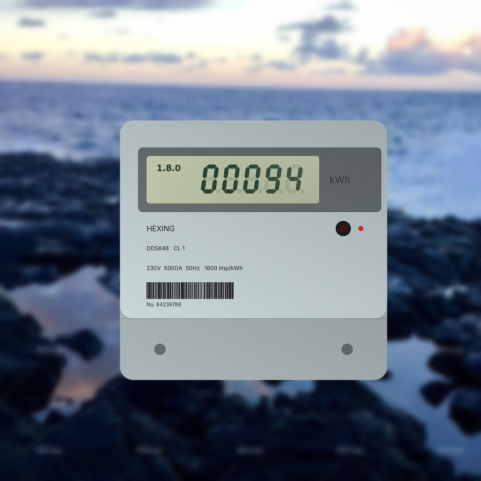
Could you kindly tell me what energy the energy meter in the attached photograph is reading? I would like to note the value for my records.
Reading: 94 kWh
